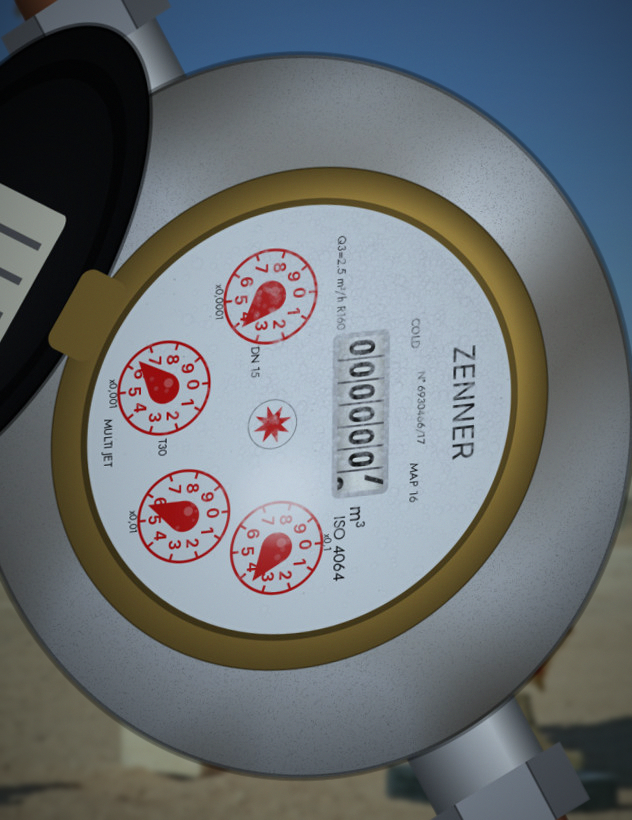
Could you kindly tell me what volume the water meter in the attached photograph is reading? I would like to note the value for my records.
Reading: 7.3563 m³
